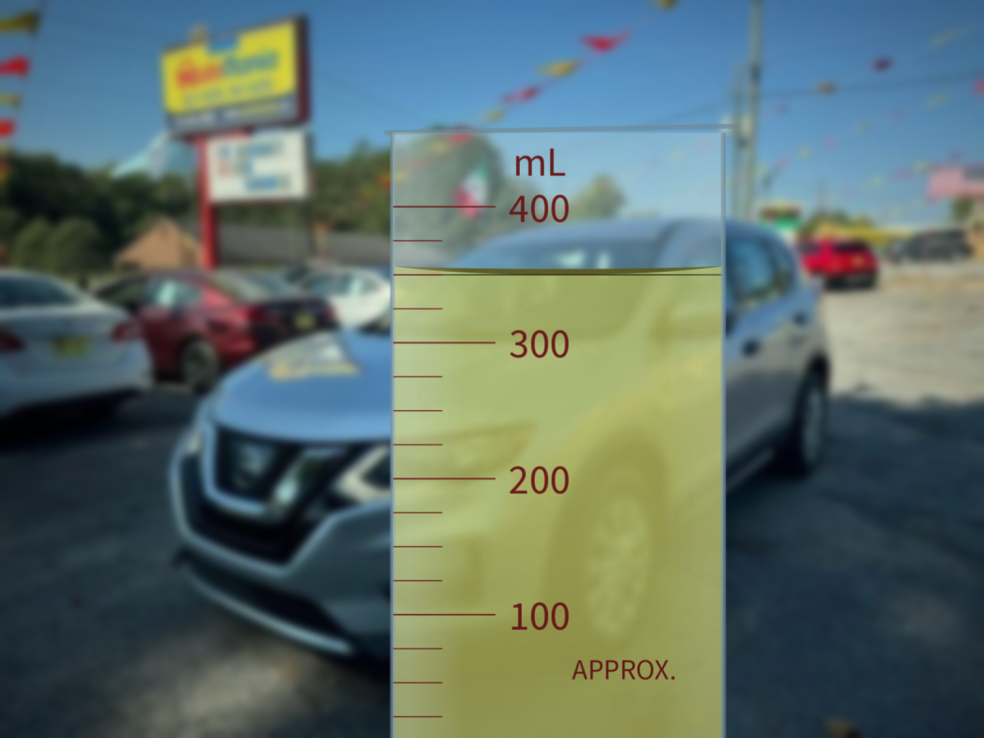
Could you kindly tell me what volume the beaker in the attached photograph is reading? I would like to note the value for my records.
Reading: 350 mL
